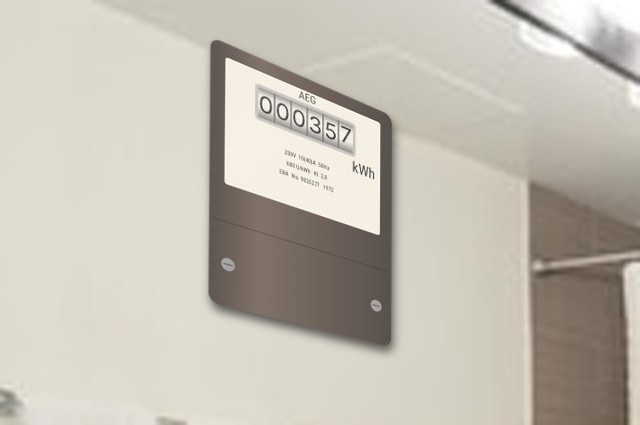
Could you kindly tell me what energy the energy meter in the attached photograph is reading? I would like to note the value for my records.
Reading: 357 kWh
